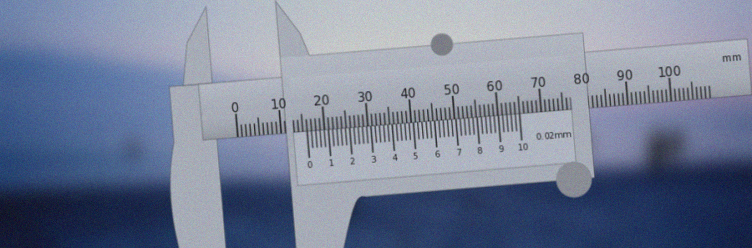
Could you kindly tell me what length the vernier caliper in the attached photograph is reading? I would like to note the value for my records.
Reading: 16.0 mm
